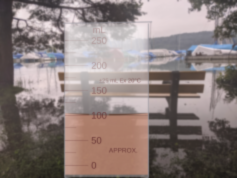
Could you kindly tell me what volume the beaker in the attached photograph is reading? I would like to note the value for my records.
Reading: 100 mL
